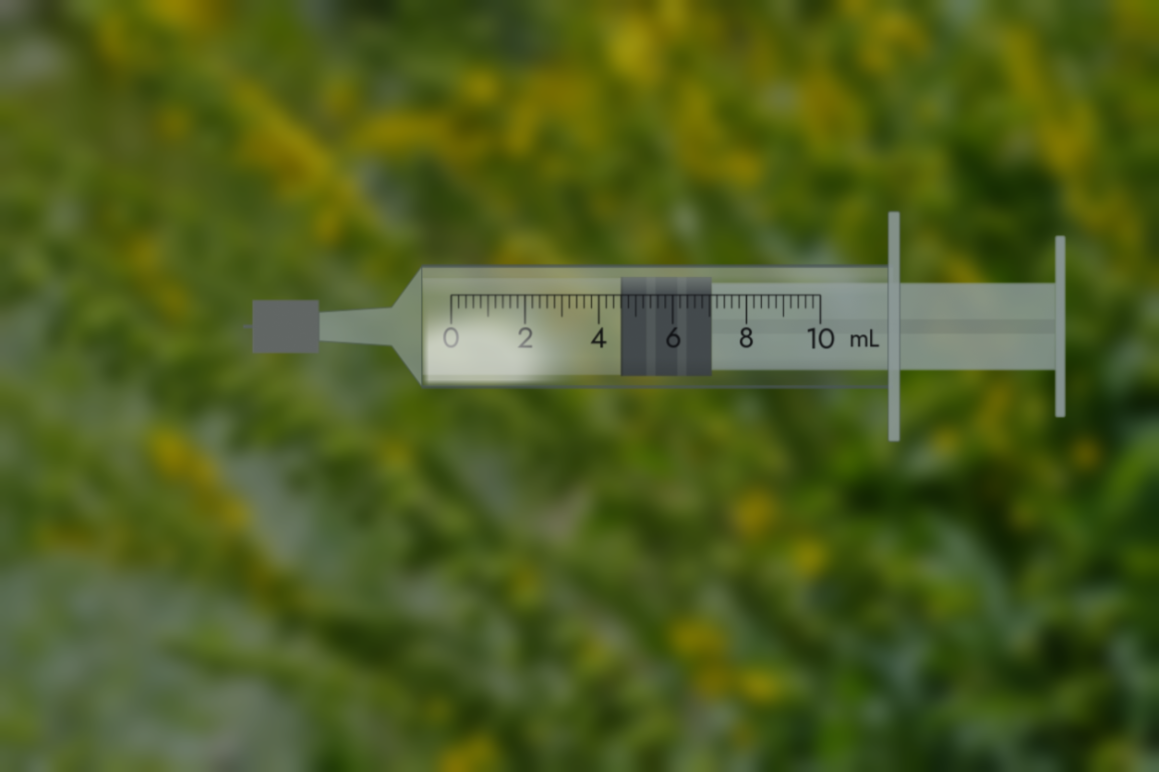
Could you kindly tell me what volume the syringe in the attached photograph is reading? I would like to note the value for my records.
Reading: 4.6 mL
